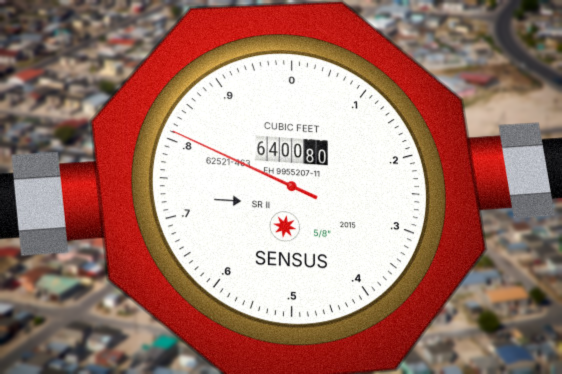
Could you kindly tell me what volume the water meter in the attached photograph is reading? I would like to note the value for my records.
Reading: 640079.81 ft³
